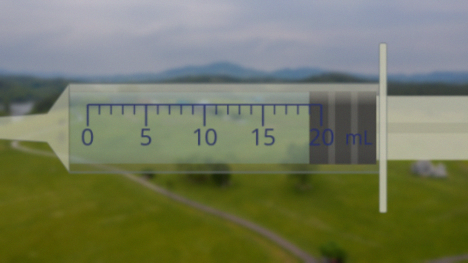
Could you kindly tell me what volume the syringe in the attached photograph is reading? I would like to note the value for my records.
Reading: 19 mL
